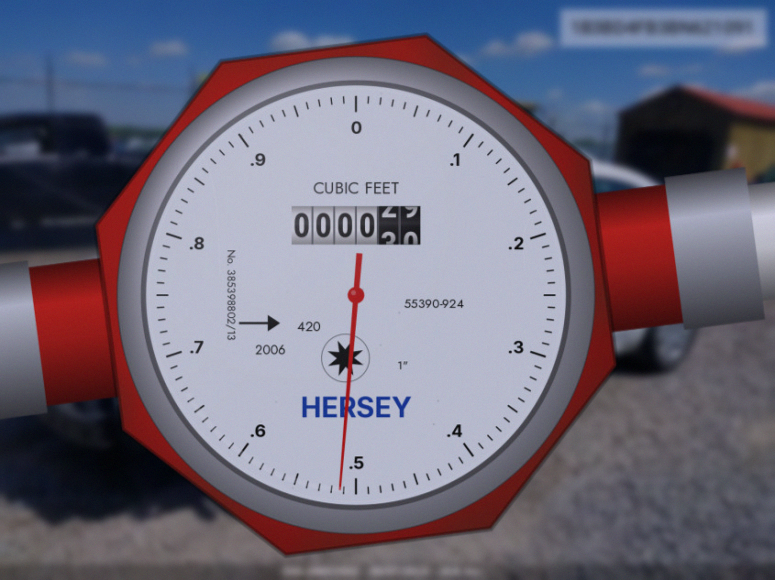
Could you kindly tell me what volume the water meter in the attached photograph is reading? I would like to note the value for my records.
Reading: 29.51 ft³
